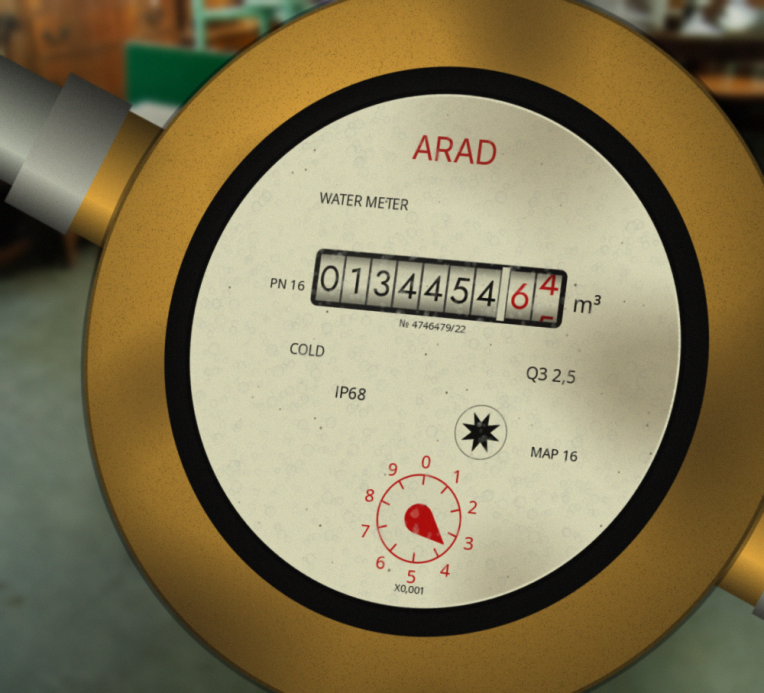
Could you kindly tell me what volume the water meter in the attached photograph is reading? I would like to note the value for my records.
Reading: 134454.643 m³
